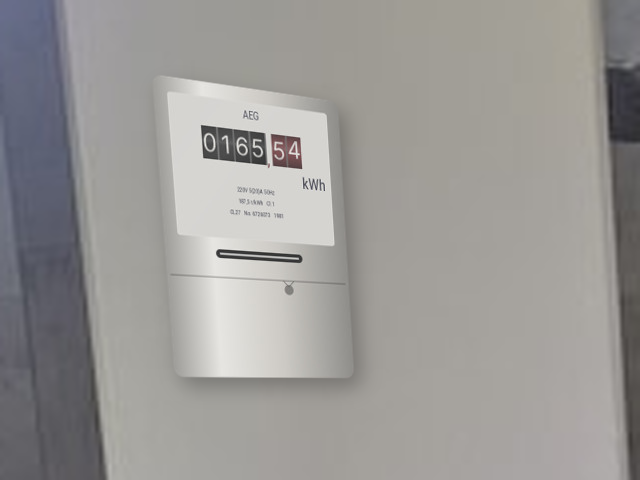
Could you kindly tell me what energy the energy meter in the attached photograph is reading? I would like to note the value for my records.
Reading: 165.54 kWh
